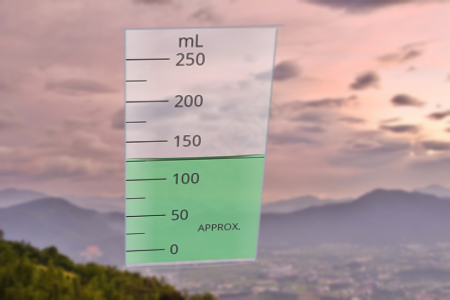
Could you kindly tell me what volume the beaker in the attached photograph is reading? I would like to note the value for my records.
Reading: 125 mL
